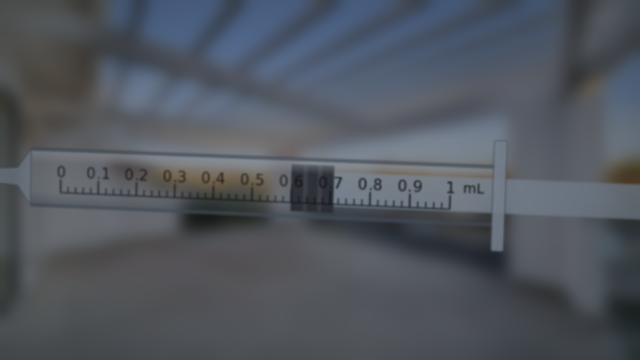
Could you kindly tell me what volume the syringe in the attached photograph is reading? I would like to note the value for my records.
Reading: 0.6 mL
